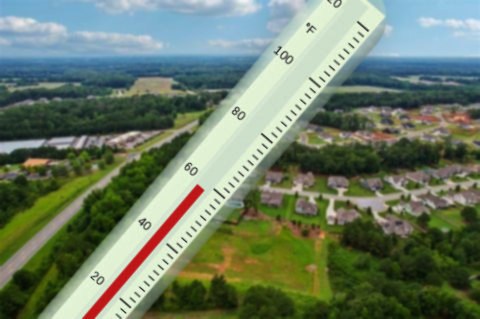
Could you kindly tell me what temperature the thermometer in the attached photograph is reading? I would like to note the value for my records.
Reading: 58 °F
